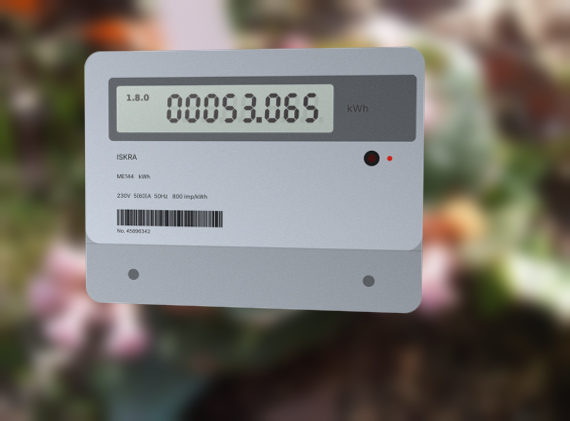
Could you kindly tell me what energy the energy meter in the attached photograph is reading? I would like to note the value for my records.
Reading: 53.065 kWh
